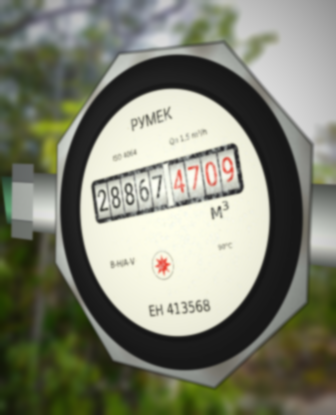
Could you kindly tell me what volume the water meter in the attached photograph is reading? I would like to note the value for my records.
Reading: 28867.4709 m³
